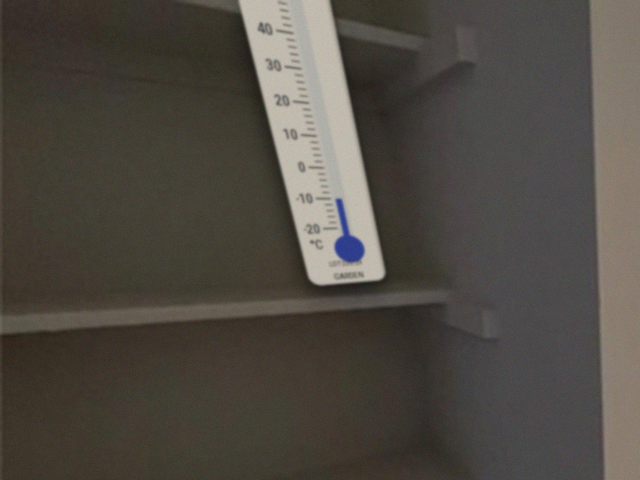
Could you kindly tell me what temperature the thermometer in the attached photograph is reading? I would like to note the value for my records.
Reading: -10 °C
